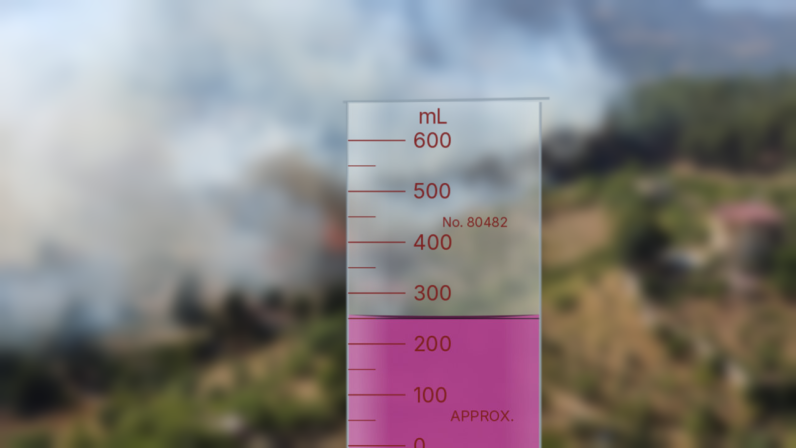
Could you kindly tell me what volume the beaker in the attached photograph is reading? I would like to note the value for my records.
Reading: 250 mL
